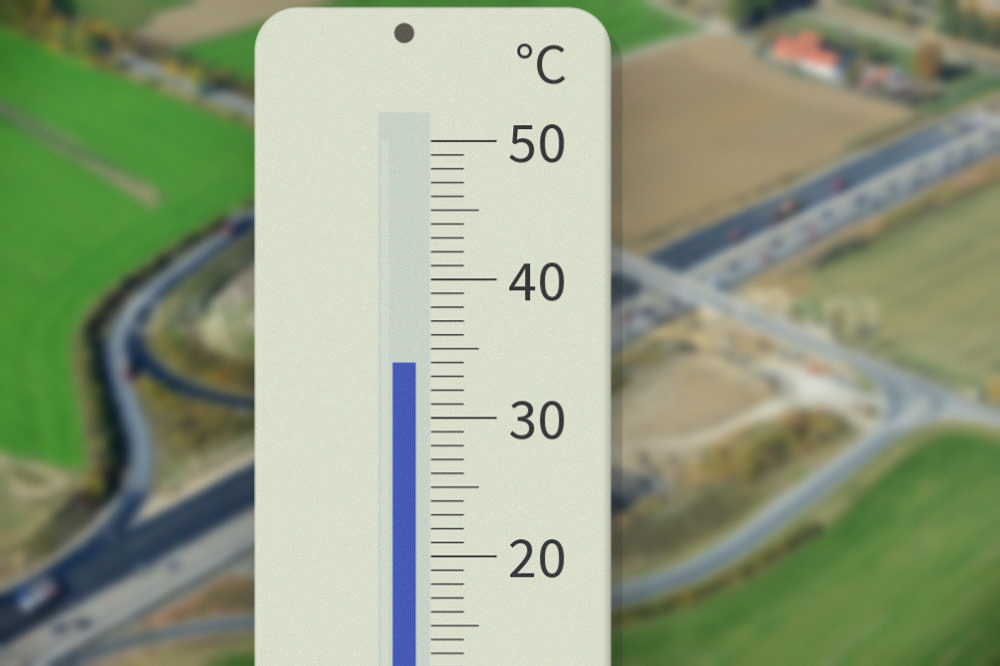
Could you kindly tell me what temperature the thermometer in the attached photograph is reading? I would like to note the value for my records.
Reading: 34 °C
